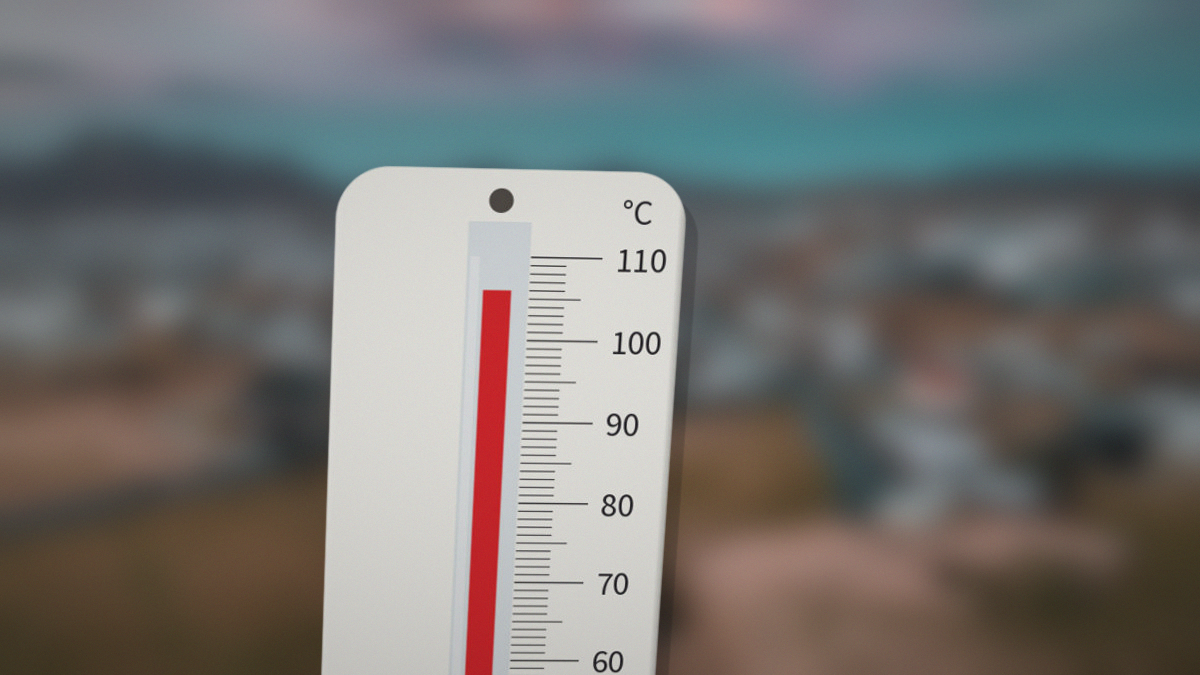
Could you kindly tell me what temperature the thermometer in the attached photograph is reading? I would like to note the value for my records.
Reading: 106 °C
